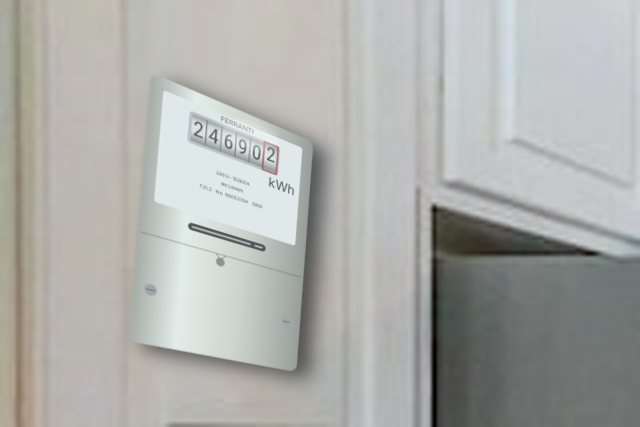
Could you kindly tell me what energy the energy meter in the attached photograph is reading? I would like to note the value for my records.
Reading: 24690.2 kWh
